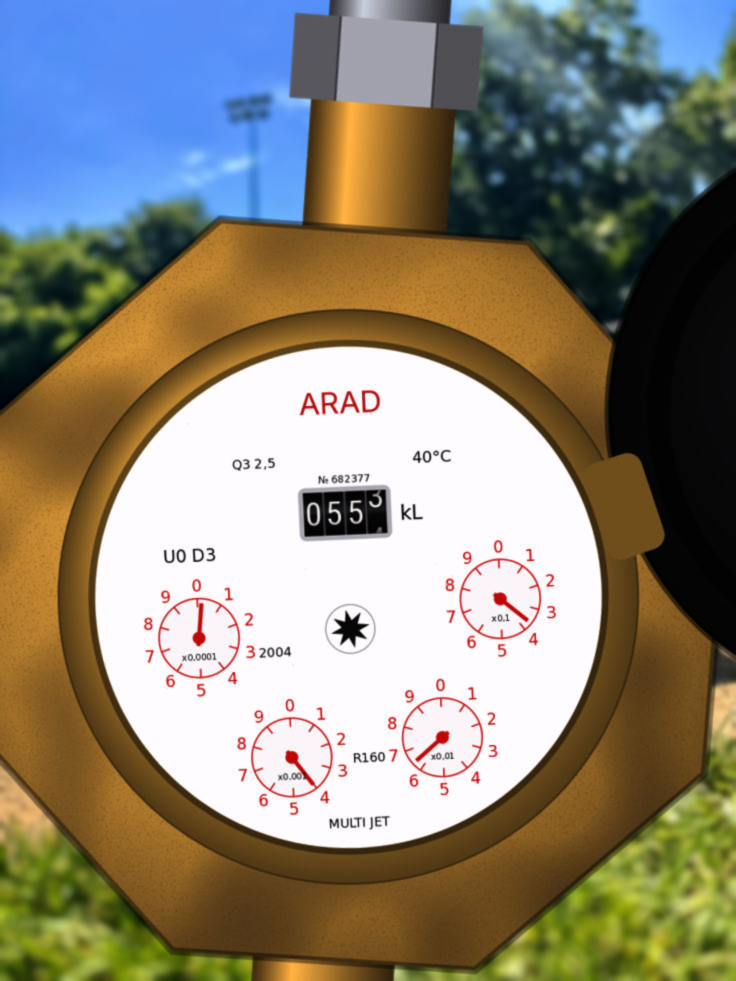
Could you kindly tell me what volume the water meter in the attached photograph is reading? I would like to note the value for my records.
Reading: 553.3640 kL
